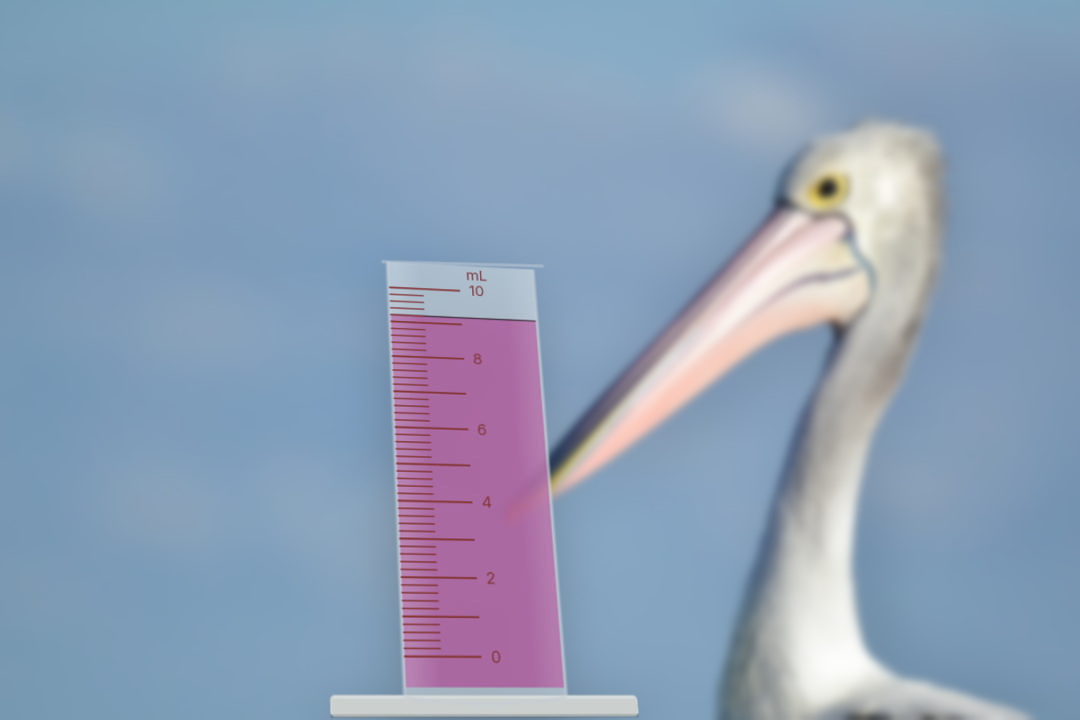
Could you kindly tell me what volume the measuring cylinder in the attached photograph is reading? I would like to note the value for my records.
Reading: 9.2 mL
